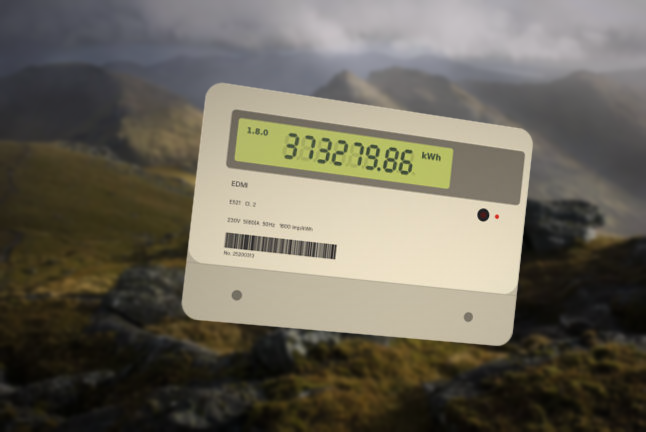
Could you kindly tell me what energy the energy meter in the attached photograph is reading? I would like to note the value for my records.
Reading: 373279.86 kWh
